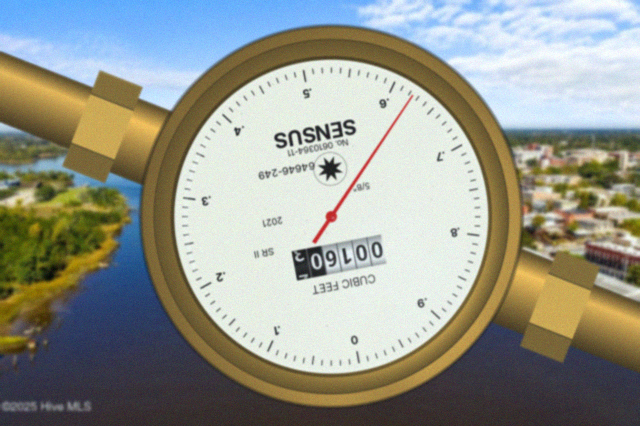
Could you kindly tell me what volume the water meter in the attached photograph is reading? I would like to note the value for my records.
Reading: 1602.62 ft³
